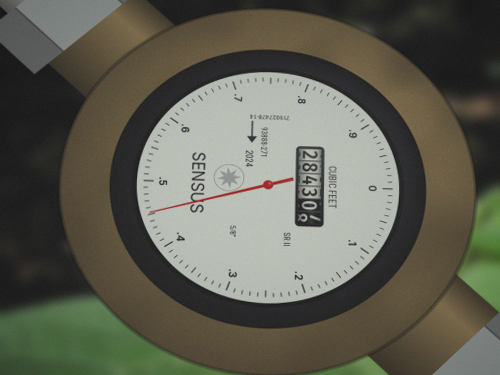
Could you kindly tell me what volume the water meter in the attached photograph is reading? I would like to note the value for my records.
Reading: 284307.45 ft³
